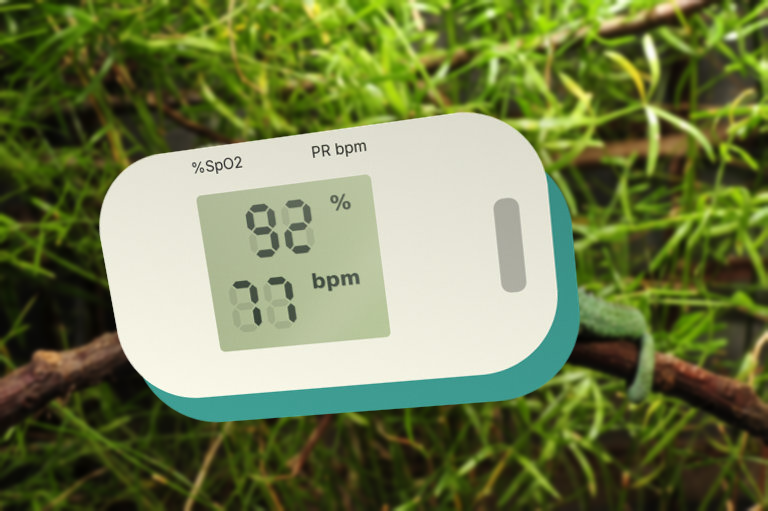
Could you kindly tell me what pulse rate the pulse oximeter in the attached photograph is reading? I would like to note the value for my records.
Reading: 77 bpm
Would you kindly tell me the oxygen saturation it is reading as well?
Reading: 92 %
